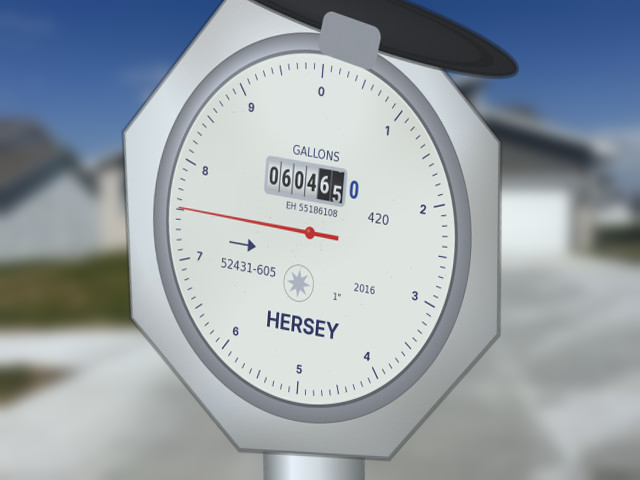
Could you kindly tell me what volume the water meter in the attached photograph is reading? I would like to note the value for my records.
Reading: 604647.5 gal
